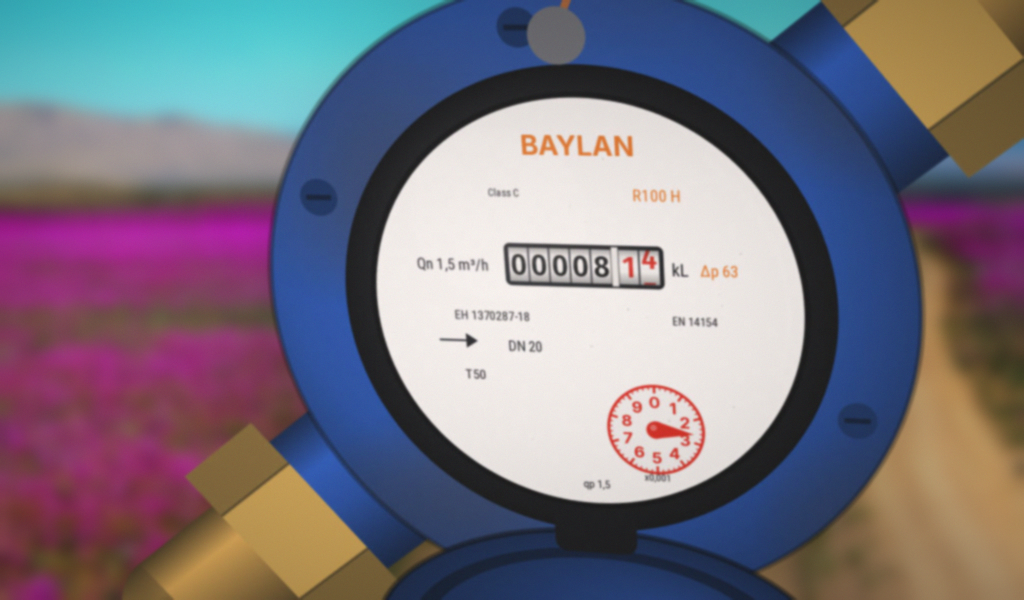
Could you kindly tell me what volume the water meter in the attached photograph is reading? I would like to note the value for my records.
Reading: 8.142 kL
